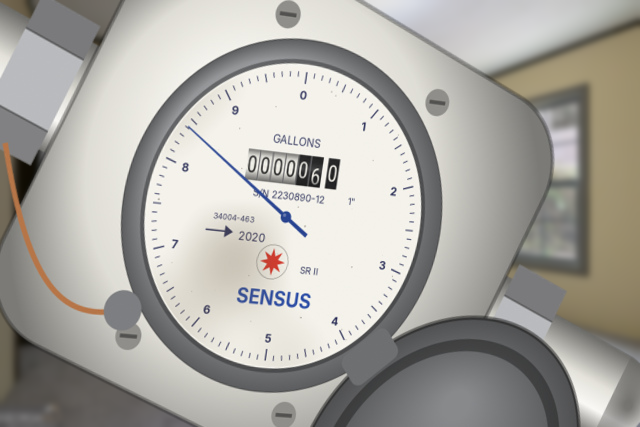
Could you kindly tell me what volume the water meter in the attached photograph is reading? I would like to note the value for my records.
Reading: 58.4 gal
